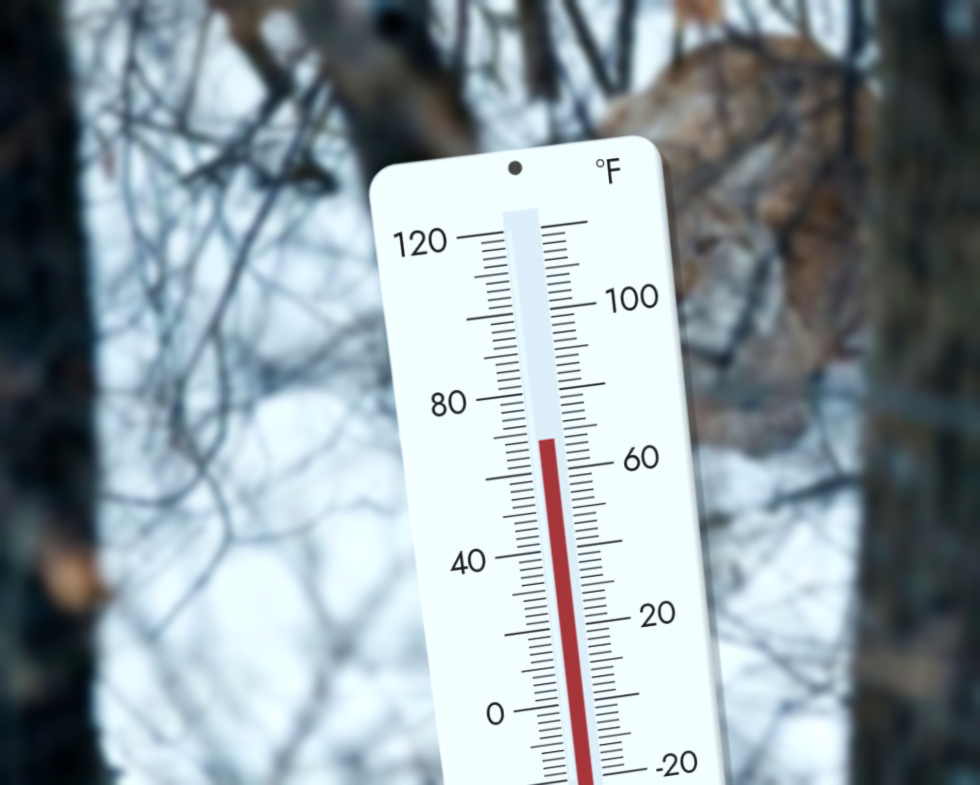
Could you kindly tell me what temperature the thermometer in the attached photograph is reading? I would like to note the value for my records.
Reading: 68 °F
